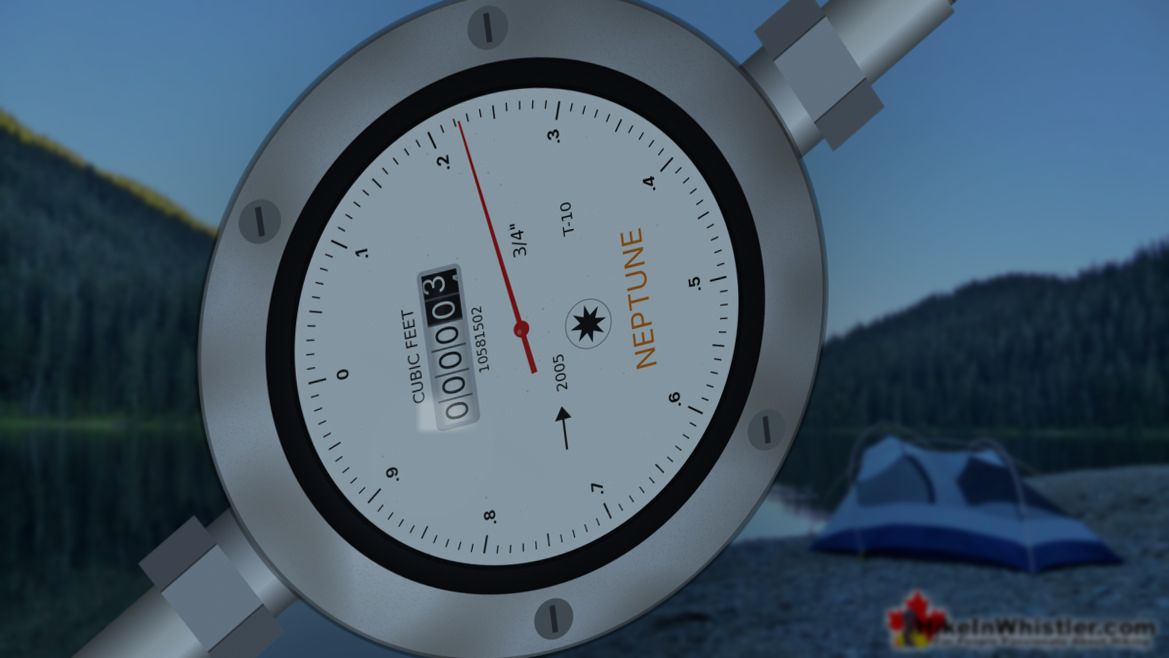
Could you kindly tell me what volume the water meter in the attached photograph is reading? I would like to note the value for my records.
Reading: 3.22 ft³
